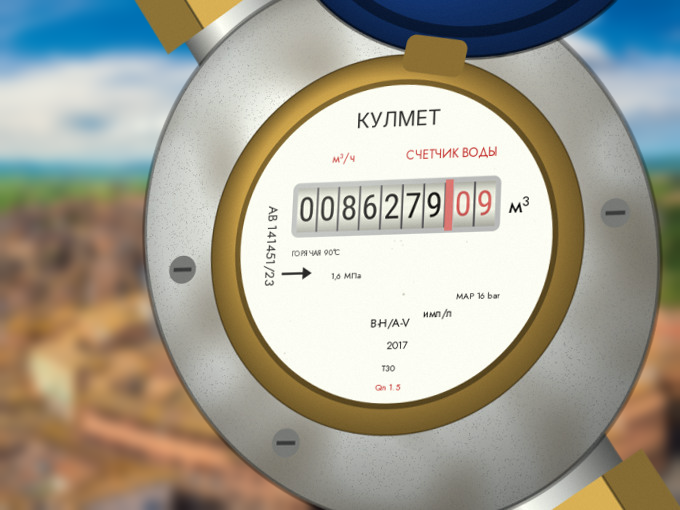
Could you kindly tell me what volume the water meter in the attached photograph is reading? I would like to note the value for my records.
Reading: 86279.09 m³
